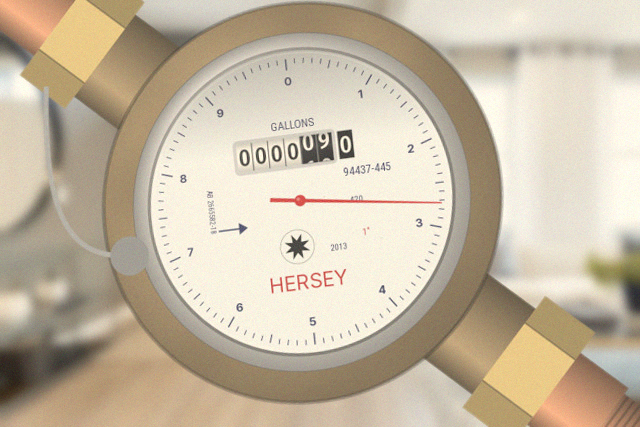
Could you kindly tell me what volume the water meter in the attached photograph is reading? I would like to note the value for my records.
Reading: 92.7 gal
